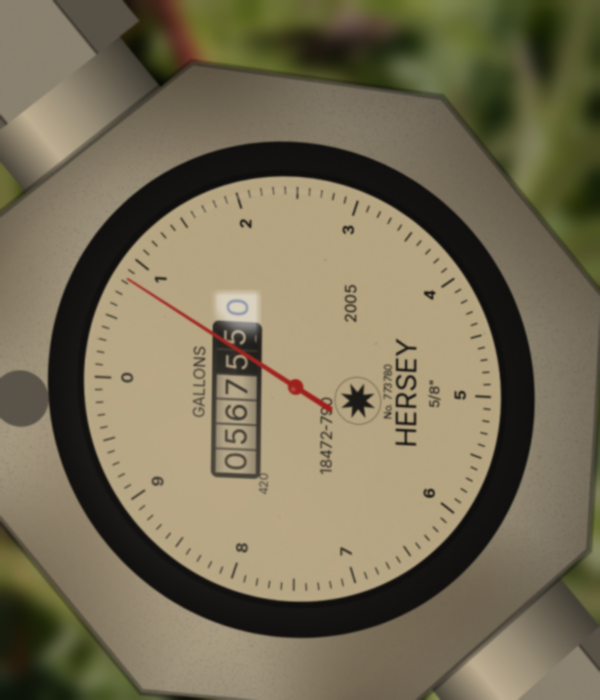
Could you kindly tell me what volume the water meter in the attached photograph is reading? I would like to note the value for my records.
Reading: 567550.8 gal
